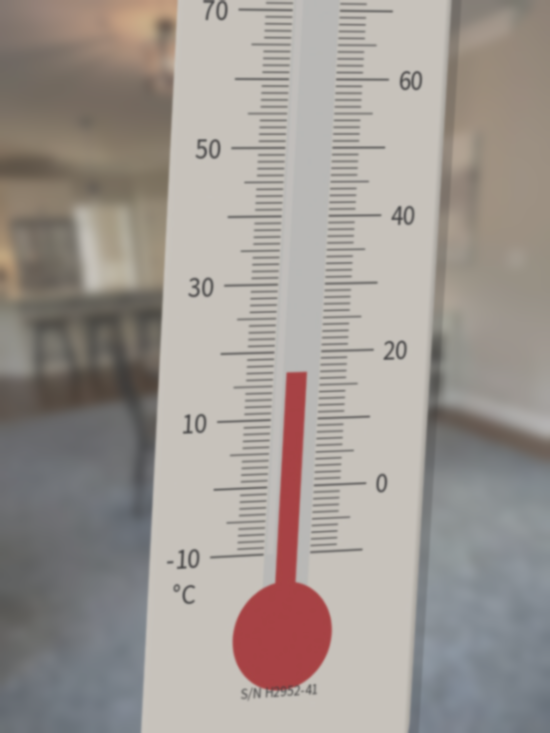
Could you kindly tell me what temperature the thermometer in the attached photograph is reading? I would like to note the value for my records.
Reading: 17 °C
